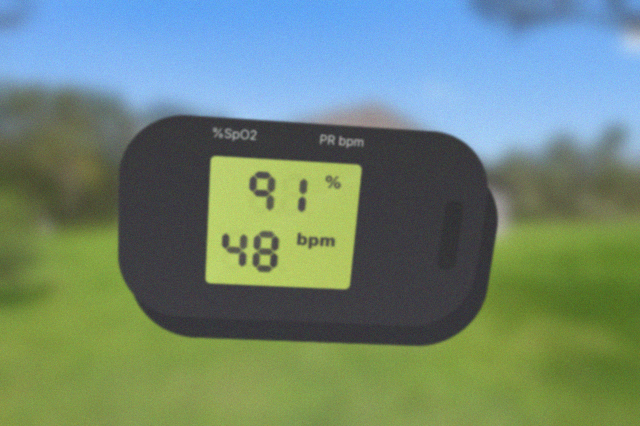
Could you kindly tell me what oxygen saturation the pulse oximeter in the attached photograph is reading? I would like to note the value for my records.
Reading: 91 %
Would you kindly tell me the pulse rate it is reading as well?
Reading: 48 bpm
